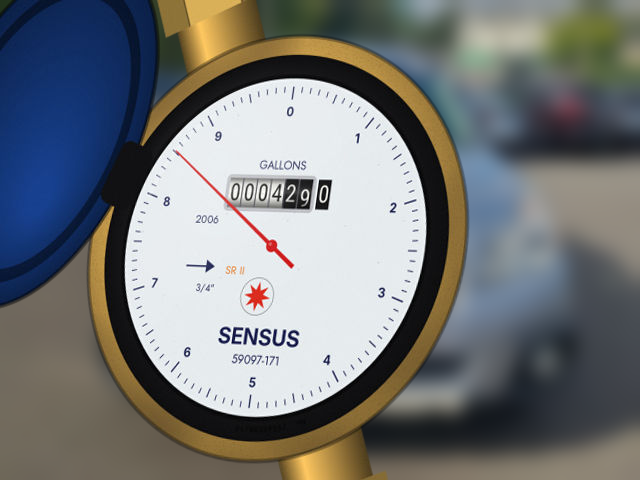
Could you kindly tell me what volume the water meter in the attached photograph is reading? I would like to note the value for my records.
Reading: 4288.5 gal
